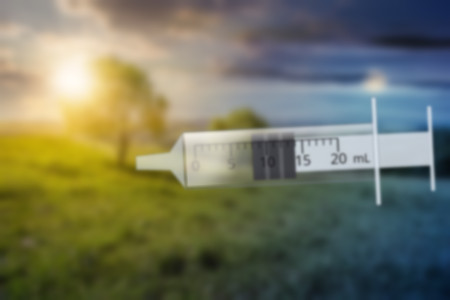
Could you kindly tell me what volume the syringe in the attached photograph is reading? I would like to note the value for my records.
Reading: 8 mL
